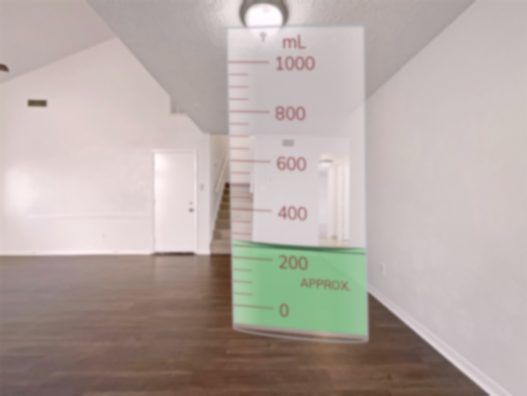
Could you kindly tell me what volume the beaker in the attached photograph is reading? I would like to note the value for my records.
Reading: 250 mL
